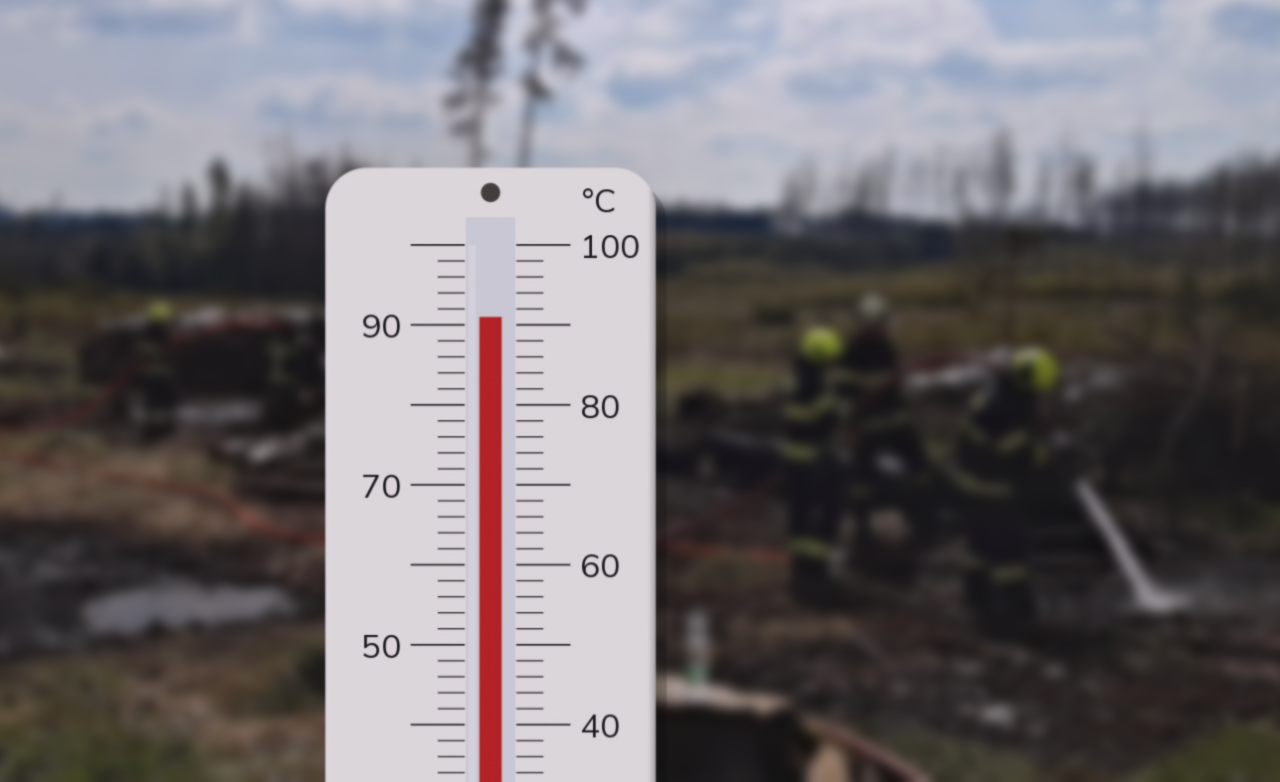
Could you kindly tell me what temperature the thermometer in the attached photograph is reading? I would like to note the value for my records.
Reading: 91 °C
